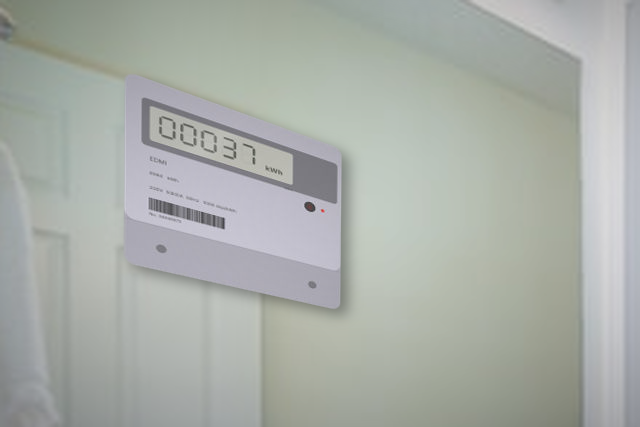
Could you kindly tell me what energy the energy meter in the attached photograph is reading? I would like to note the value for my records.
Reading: 37 kWh
